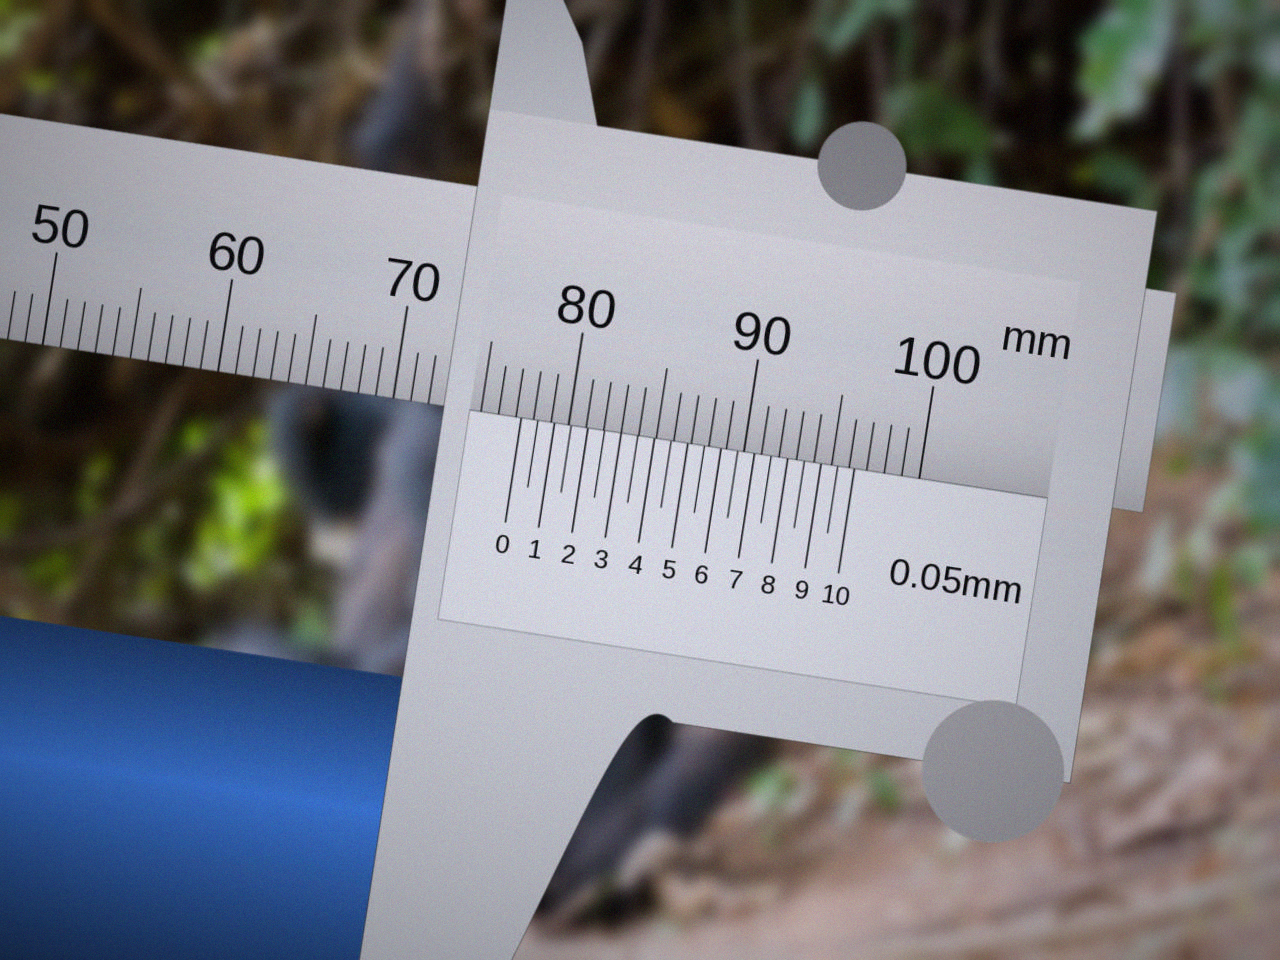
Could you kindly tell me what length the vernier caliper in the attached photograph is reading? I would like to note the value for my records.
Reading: 77.3 mm
